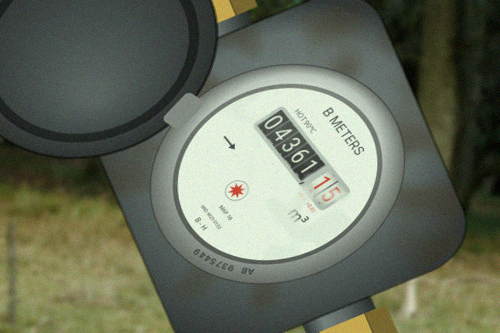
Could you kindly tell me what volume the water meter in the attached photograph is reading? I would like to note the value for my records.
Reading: 4361.15 m³
